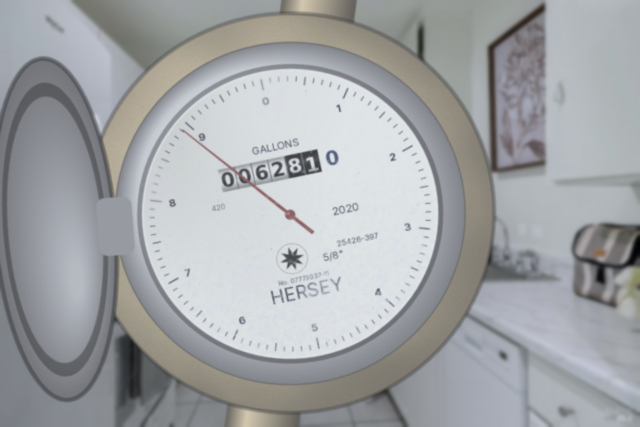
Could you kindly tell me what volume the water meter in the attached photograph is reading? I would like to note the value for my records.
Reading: 62808.9 gal
